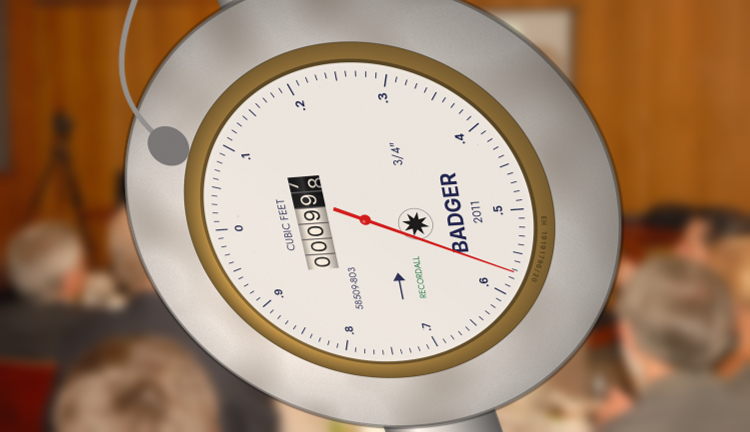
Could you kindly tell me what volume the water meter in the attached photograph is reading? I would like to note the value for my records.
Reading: 997.57 ft³
